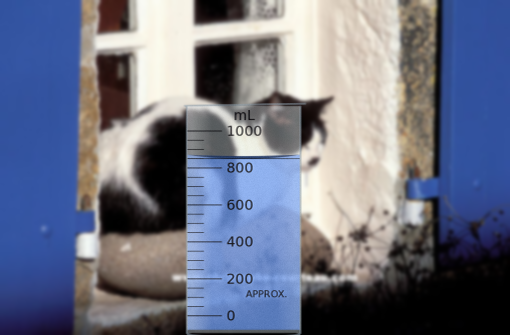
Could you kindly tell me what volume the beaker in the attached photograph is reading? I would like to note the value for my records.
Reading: 850 mL
